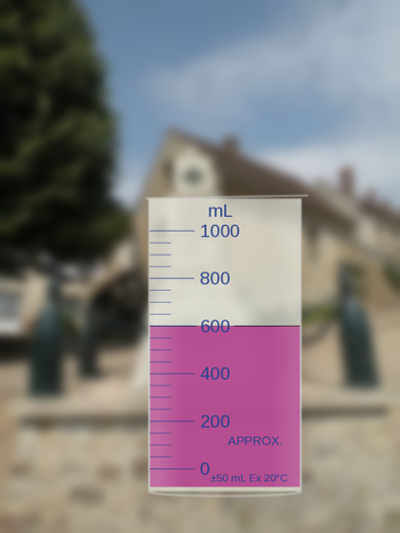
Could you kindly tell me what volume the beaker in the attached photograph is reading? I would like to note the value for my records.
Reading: 600 mL
